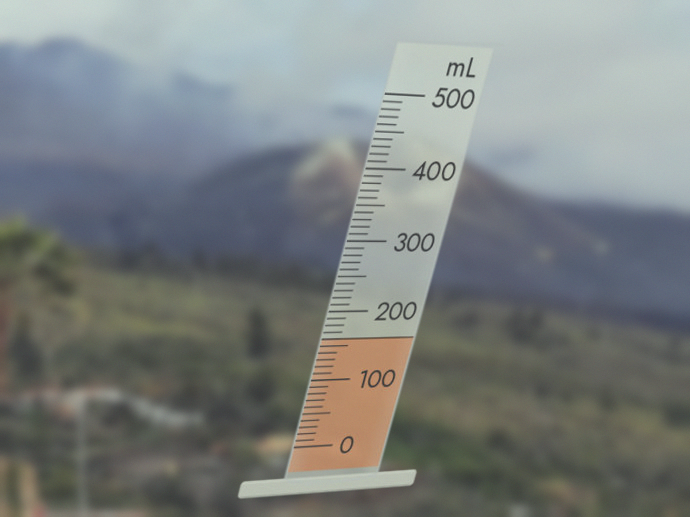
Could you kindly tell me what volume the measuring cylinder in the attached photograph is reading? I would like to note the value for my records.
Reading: 160 mL
